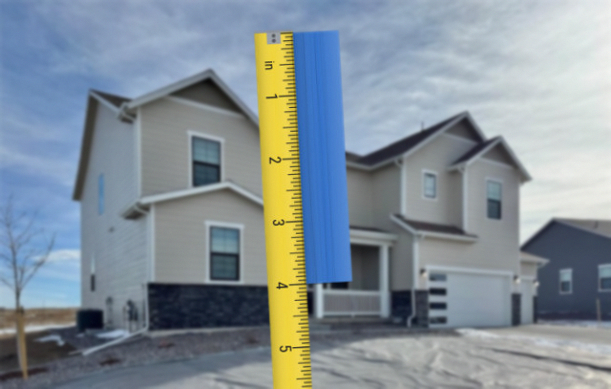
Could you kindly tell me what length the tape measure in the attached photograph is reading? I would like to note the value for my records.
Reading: 4 in
